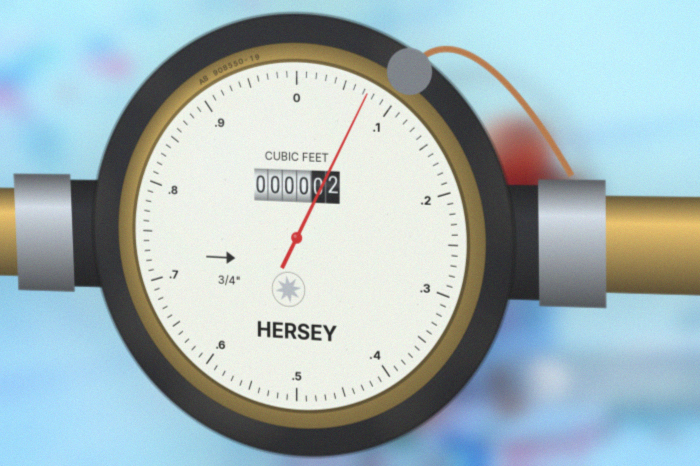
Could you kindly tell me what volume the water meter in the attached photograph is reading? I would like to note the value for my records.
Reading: 2.07 ft³
